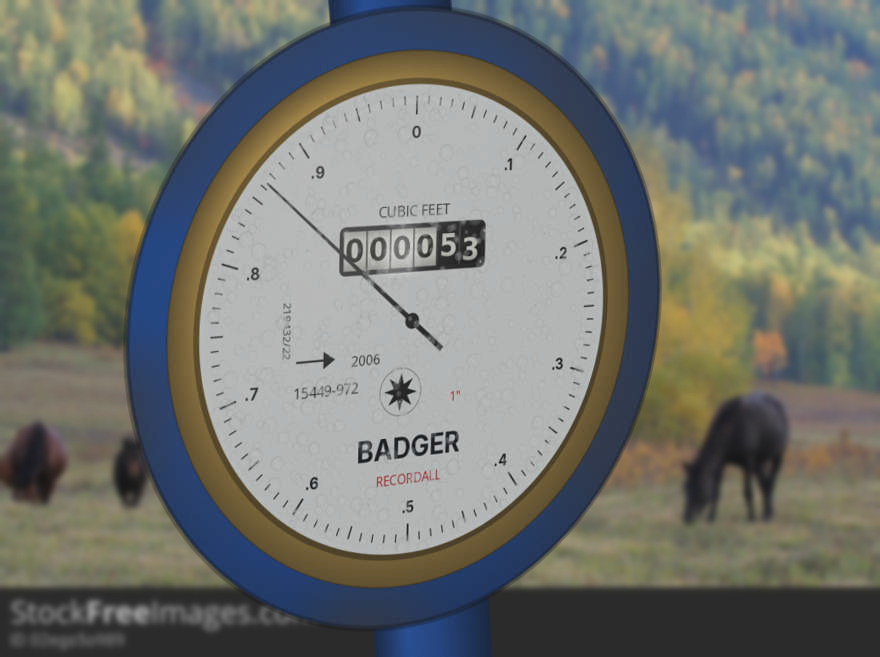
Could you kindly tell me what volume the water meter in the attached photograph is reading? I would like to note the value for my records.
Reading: 52.86 ft³
